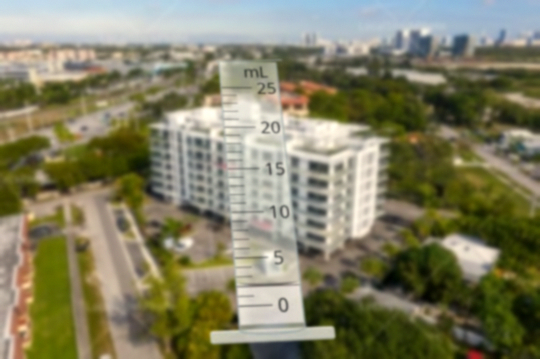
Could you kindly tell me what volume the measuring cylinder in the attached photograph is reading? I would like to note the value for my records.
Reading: 2 mL
